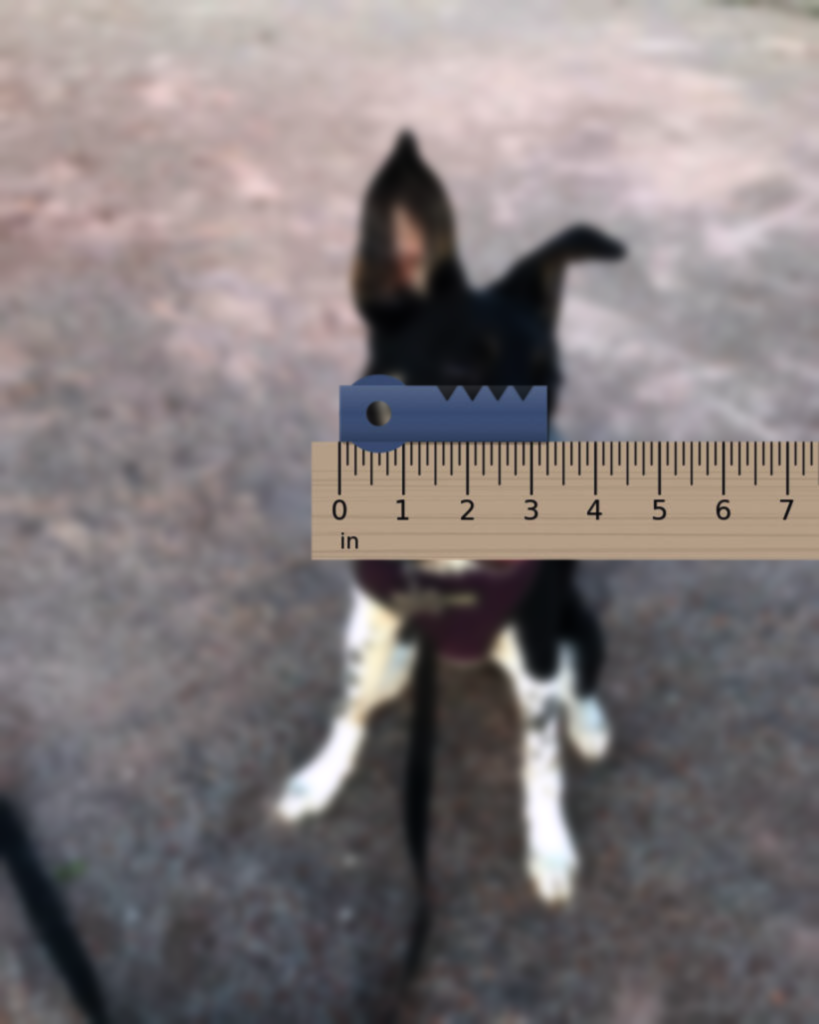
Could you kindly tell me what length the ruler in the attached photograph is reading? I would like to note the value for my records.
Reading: 3.25 in
